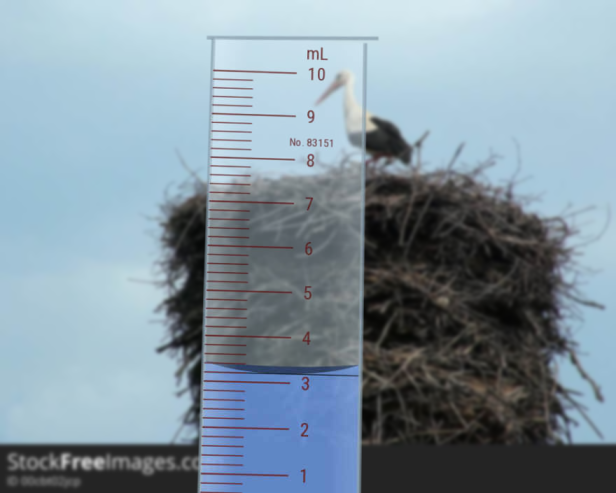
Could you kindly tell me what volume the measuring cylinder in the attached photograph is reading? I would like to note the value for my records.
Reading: 3.2 mL
